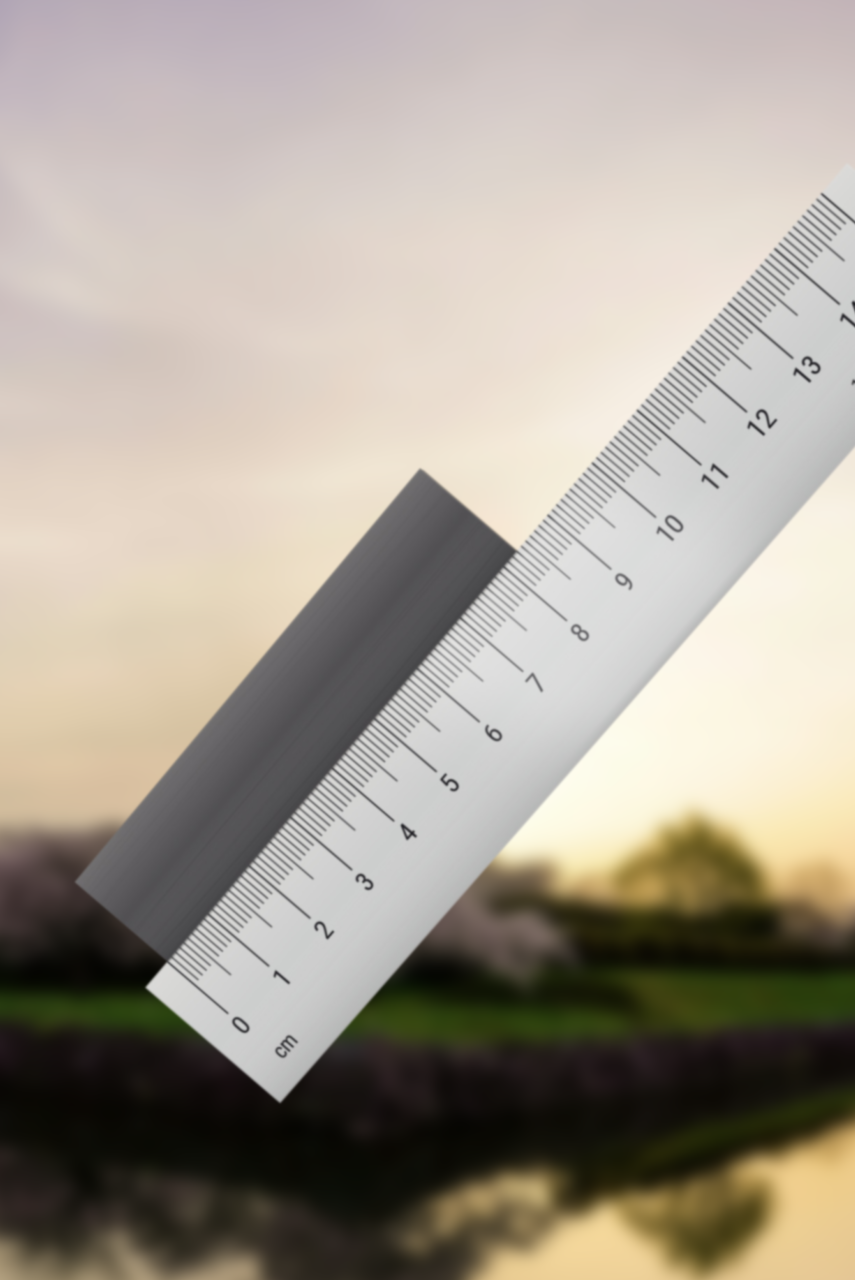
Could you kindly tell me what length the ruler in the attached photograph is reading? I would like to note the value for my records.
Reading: 8.3 cm
